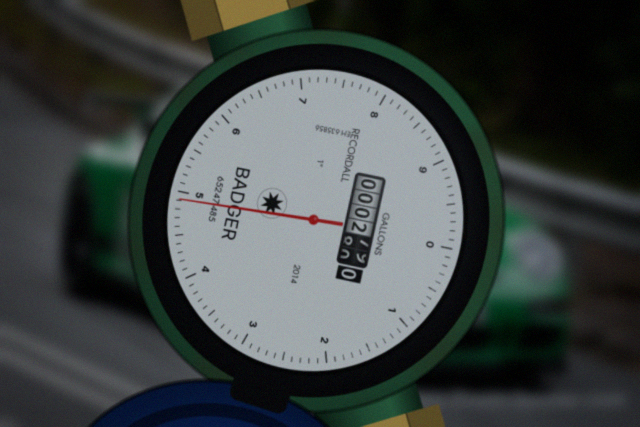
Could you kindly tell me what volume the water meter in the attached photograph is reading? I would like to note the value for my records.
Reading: 2794.9 gal
